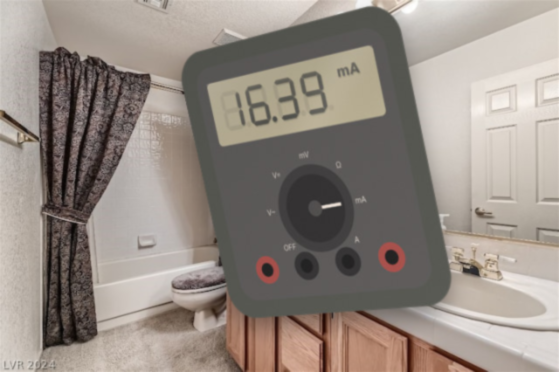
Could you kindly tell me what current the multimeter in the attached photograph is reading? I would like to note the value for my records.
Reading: 16.39 mA
